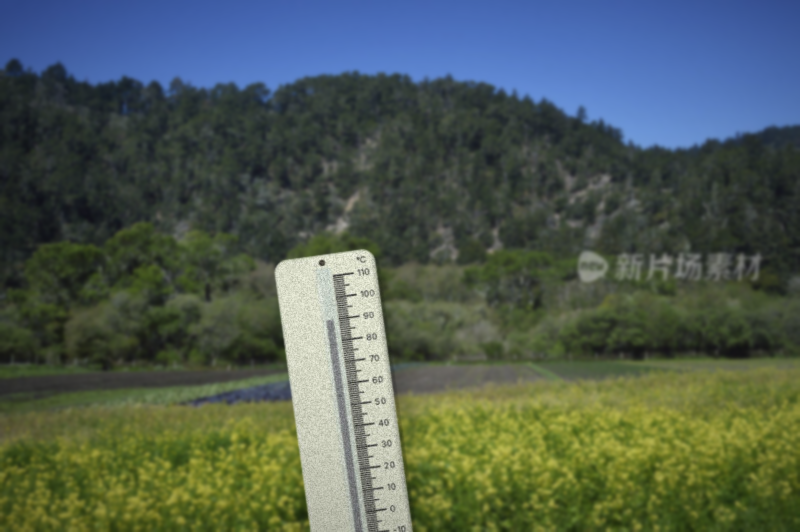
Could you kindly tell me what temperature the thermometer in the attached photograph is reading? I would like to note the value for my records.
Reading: 90 °C
